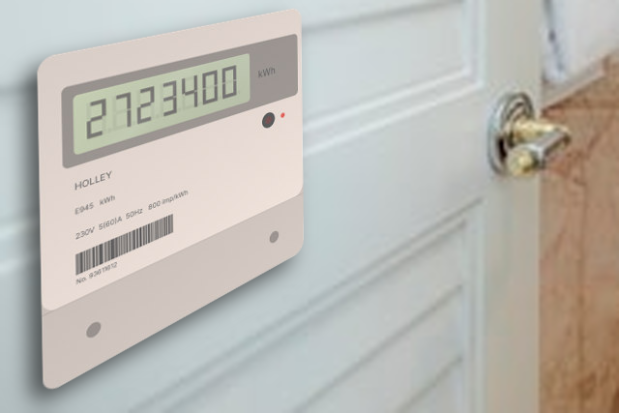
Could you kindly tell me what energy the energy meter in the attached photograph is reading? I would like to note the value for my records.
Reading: 2723400 kWh
